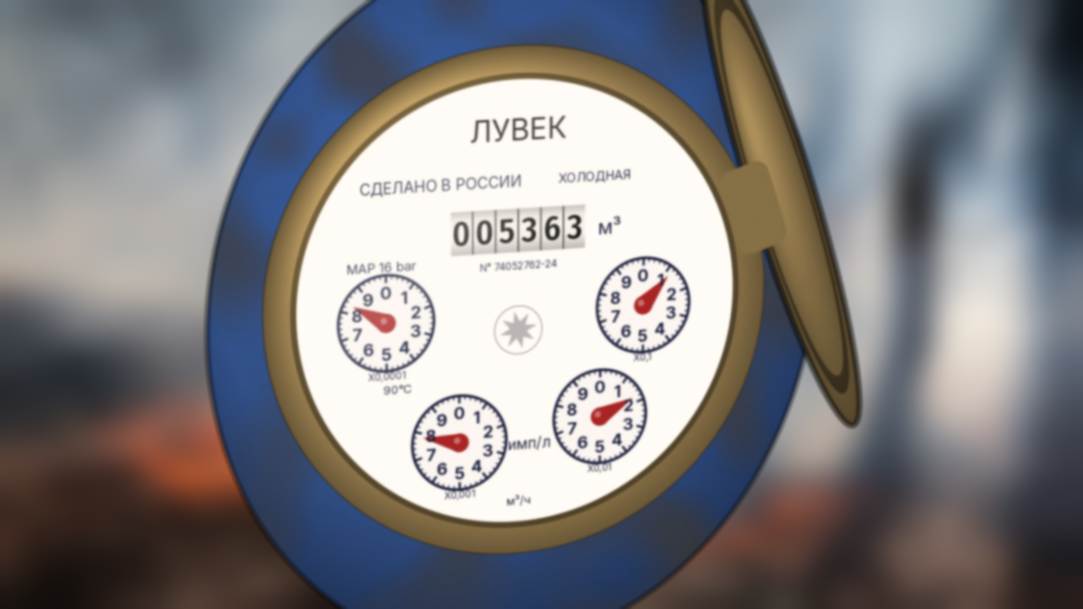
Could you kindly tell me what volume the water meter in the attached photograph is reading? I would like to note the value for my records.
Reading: 5363.1178 m³
